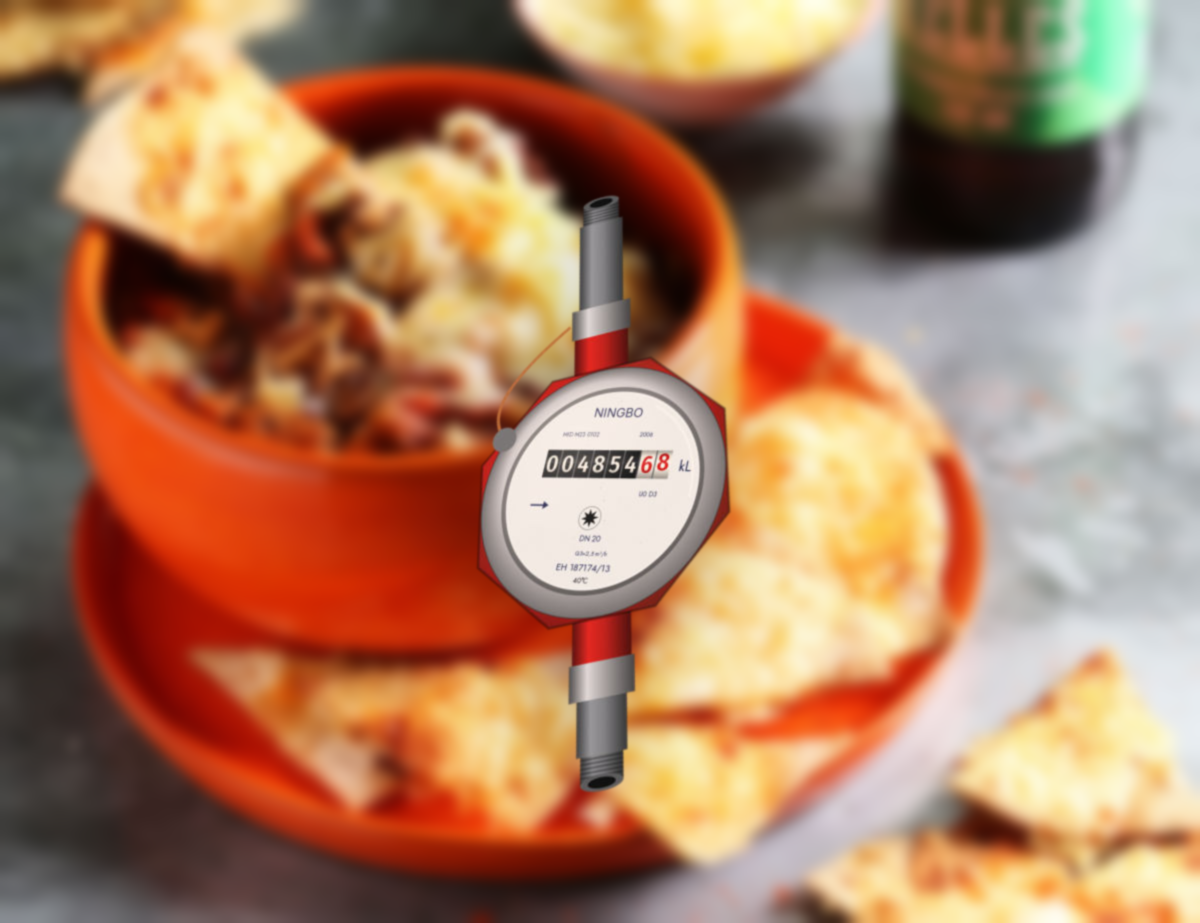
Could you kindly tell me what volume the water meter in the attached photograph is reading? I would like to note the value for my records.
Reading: 4854.68 kL
